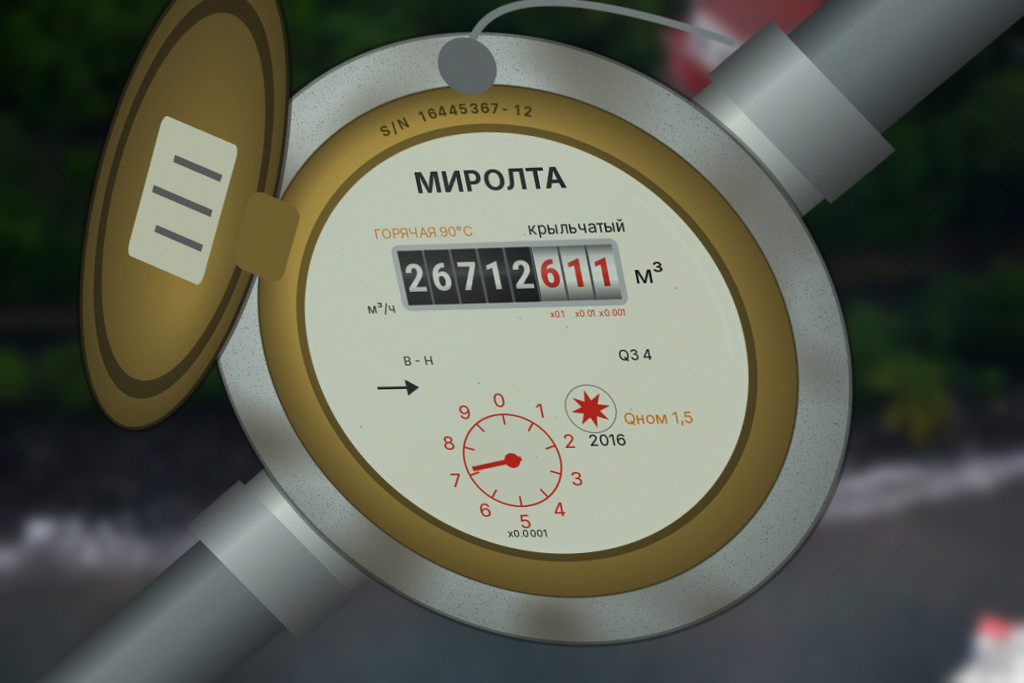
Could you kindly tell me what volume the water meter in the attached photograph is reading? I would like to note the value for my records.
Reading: 26712.6117 m³
